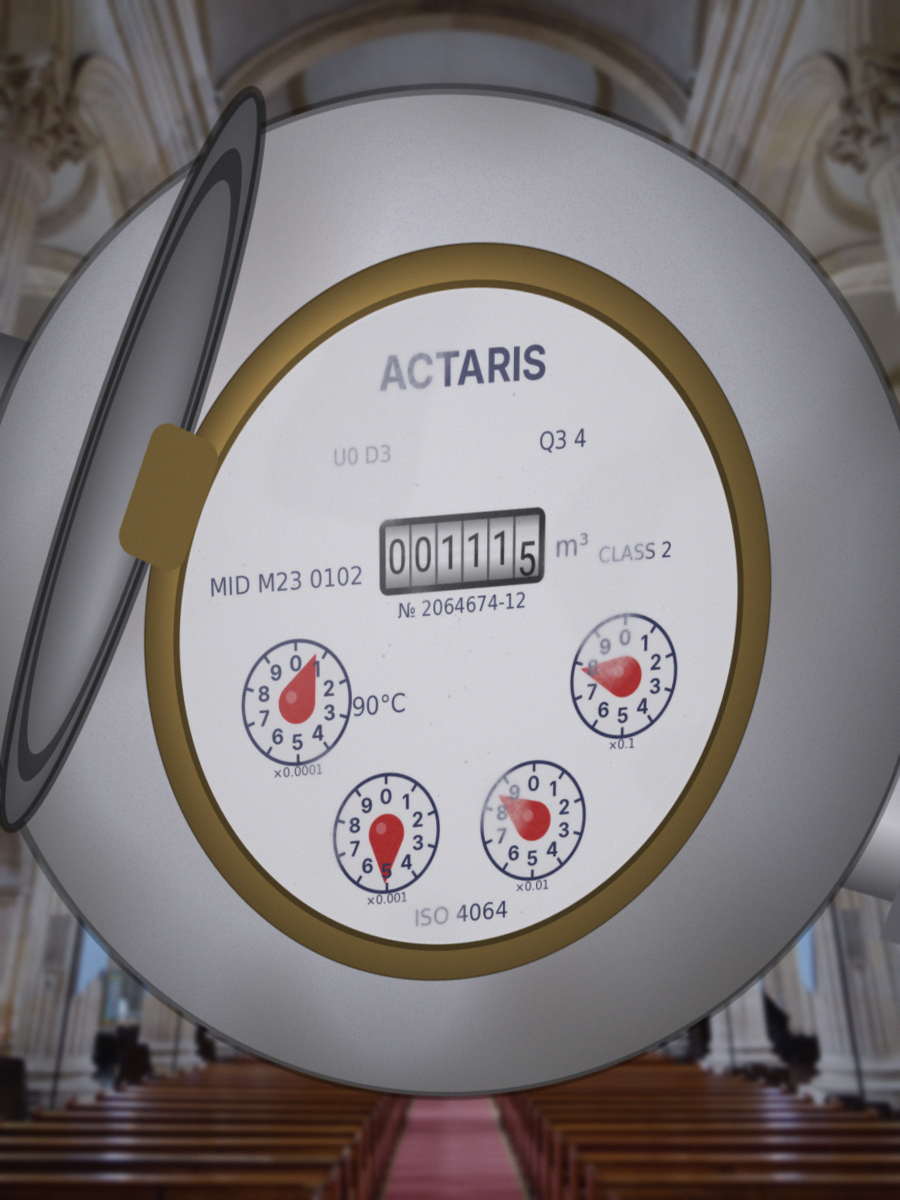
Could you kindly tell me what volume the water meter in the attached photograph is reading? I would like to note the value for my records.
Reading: 1114.7850 m³
